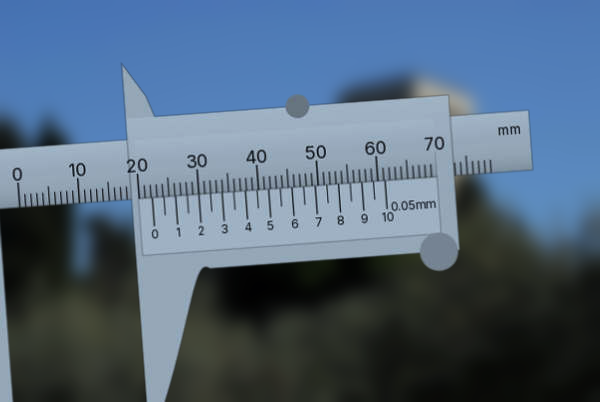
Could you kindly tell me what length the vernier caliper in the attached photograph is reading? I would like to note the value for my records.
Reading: 22.2 mm
